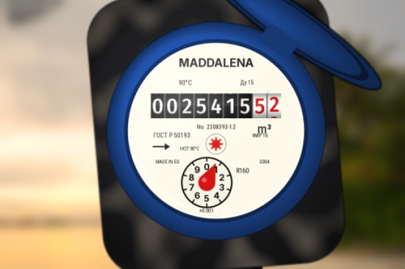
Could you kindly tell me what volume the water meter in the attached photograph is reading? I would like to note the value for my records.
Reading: 25415.520 m³
